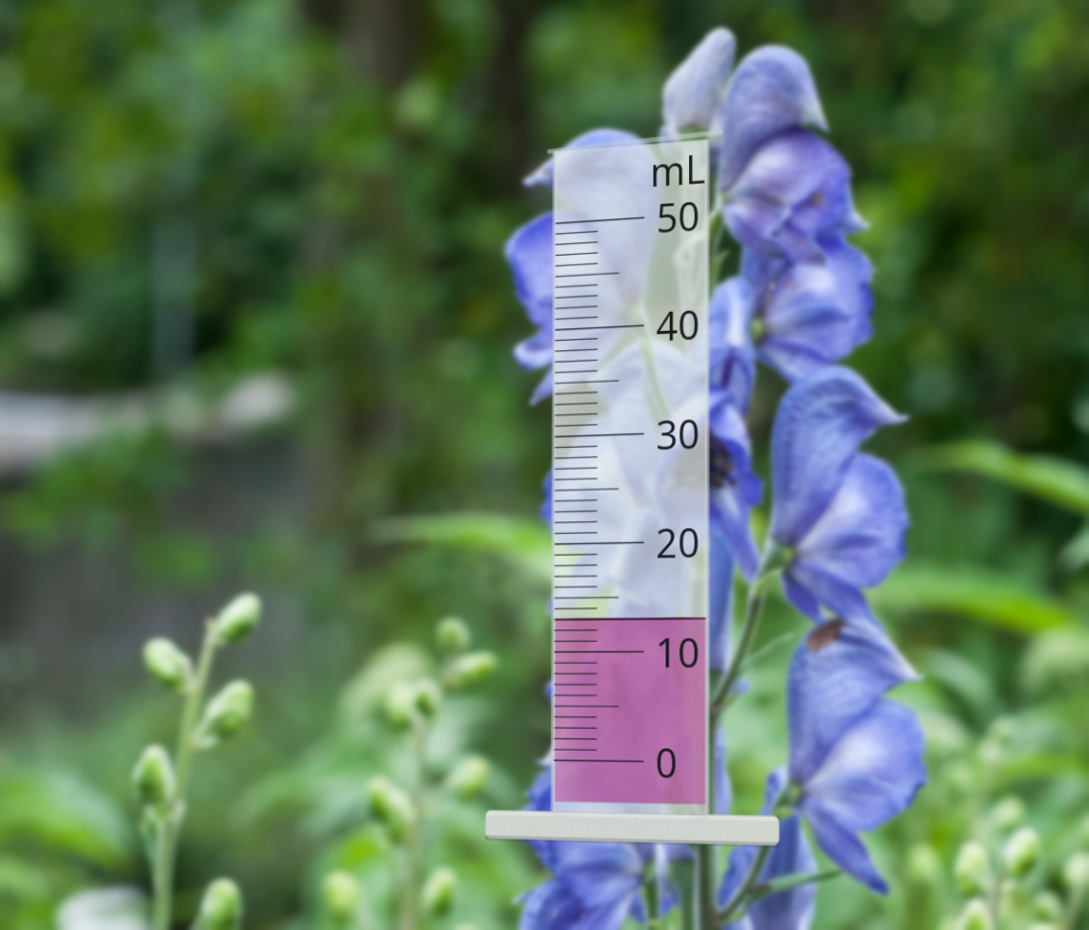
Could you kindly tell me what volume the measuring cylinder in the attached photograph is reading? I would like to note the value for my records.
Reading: 13 mL
